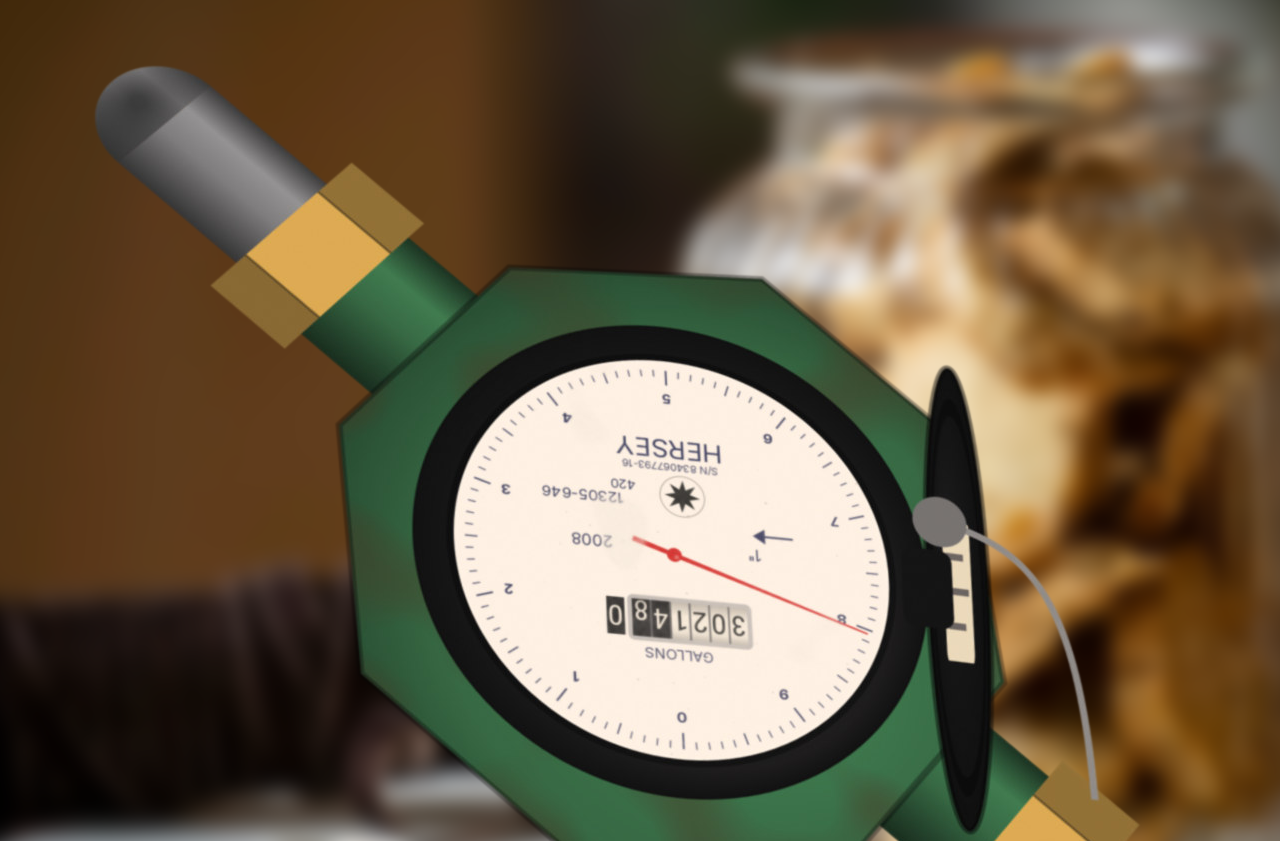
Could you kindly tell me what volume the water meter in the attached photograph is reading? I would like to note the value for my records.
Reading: 3021478.0 gal
